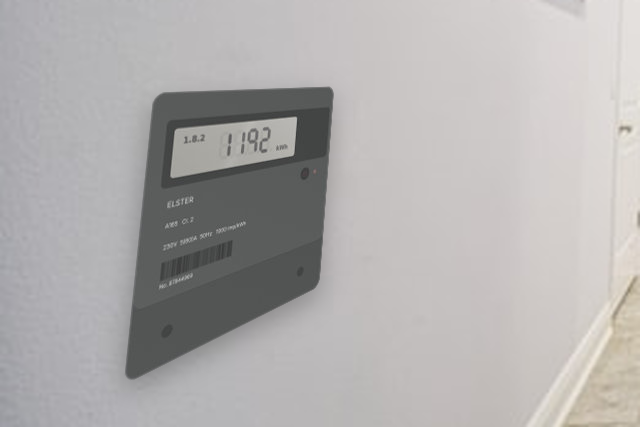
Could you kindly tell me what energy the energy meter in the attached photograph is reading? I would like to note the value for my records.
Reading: 1192 kWh
